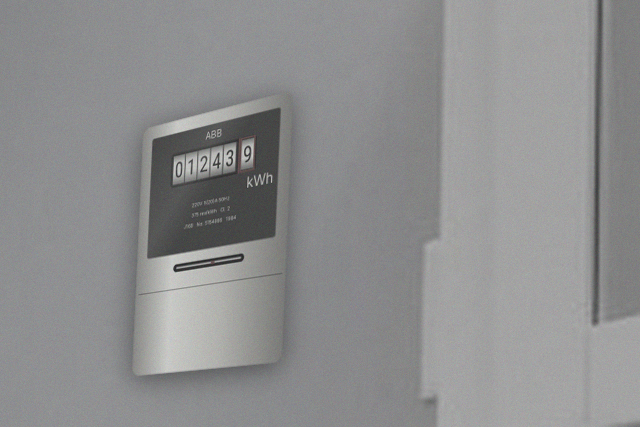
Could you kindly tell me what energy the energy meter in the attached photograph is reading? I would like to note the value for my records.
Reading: 1243.9 kWh
